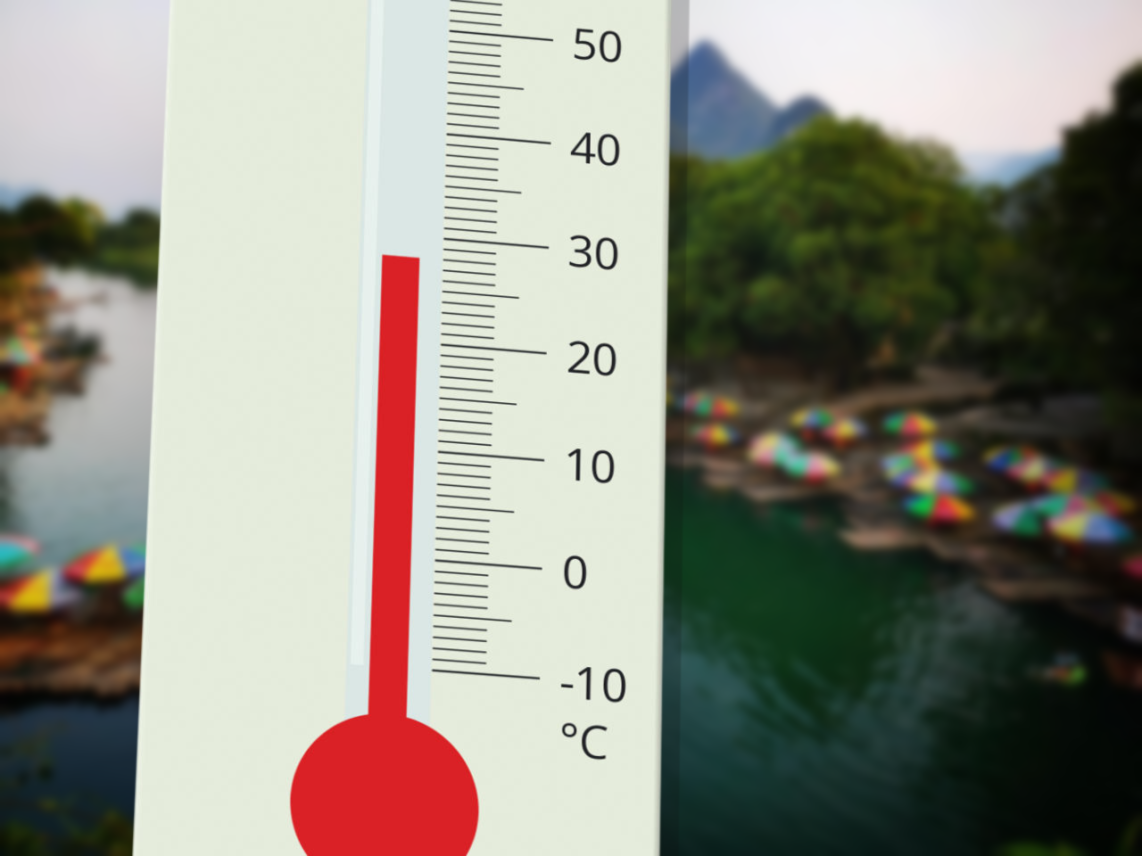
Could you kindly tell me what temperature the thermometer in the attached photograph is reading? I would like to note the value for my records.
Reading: 28 °C
